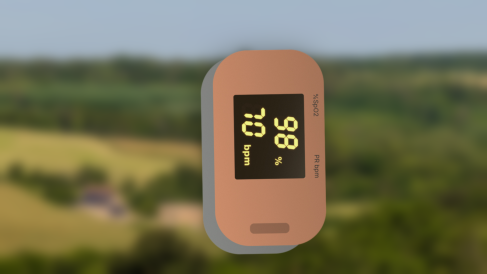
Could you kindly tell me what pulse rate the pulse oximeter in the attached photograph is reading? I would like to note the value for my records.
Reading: 70 bpm
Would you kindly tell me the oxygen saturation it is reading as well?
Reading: 98 %
